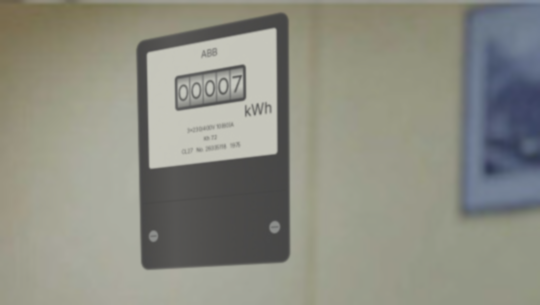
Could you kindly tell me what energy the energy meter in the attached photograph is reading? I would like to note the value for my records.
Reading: 7 kWh
